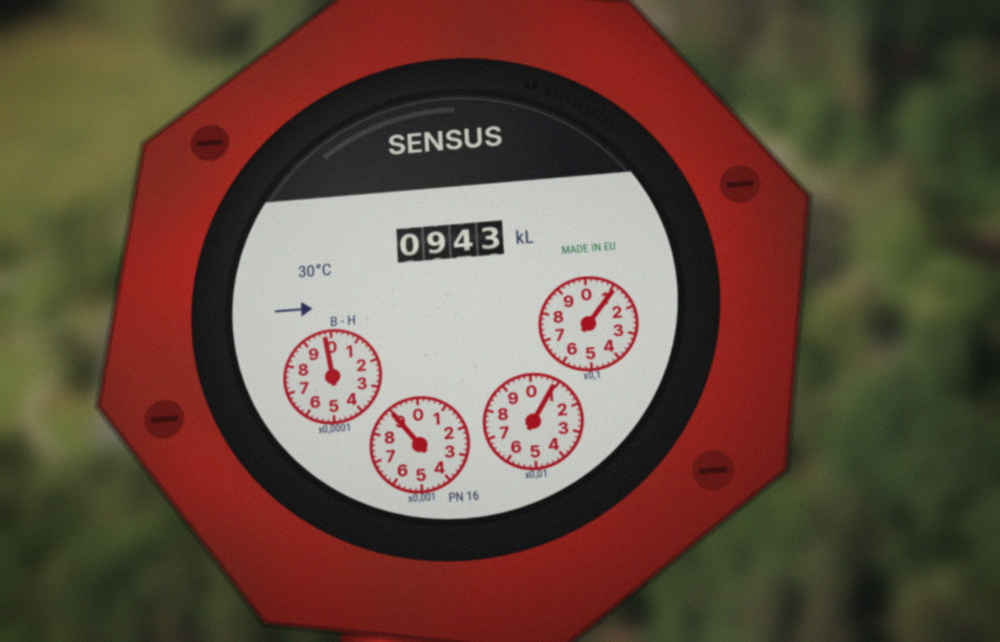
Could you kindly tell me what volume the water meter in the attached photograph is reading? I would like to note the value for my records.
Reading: 943.1089 kL
